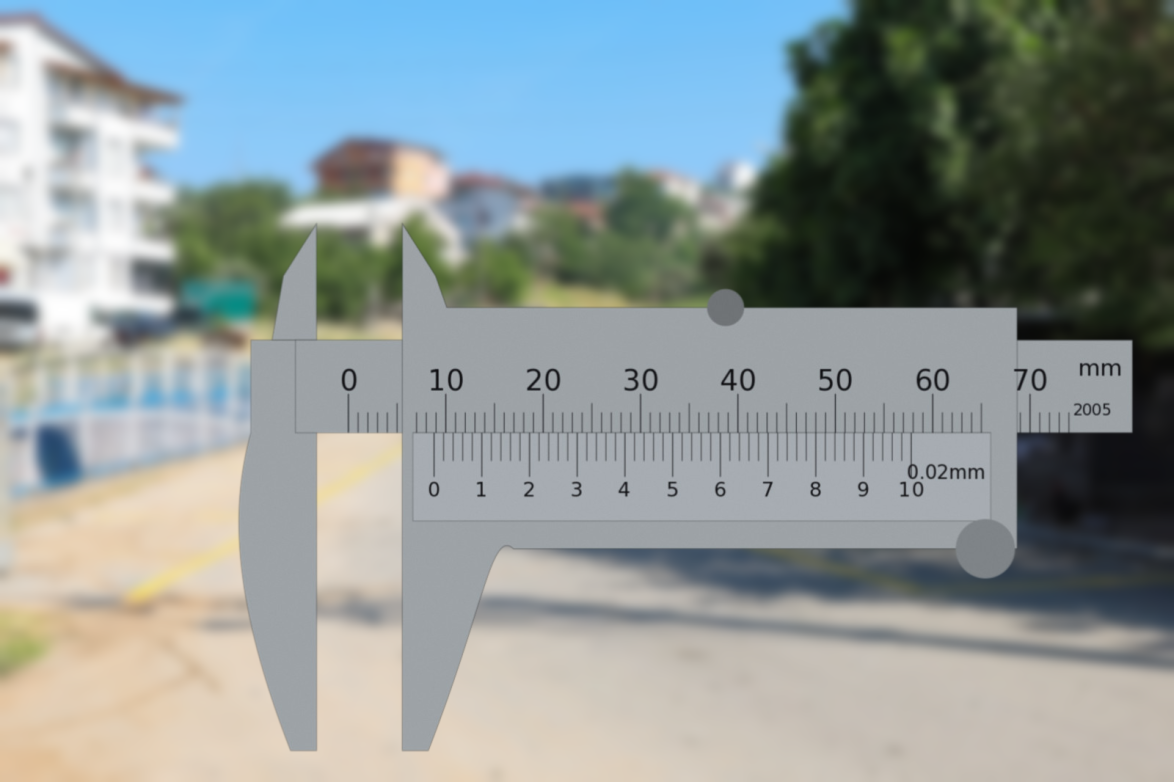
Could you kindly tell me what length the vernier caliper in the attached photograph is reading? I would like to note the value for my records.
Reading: 8.8 mm
